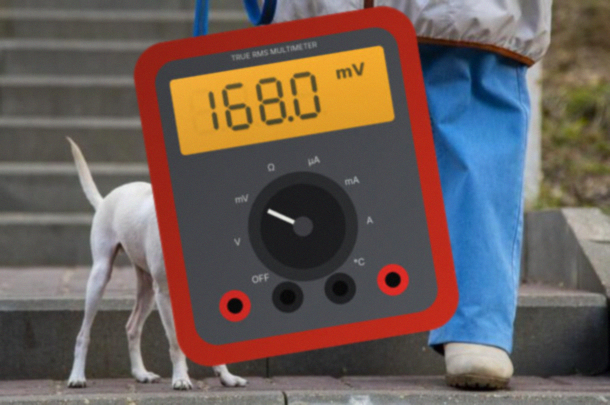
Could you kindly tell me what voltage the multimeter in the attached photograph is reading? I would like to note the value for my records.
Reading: 168.0 mV
